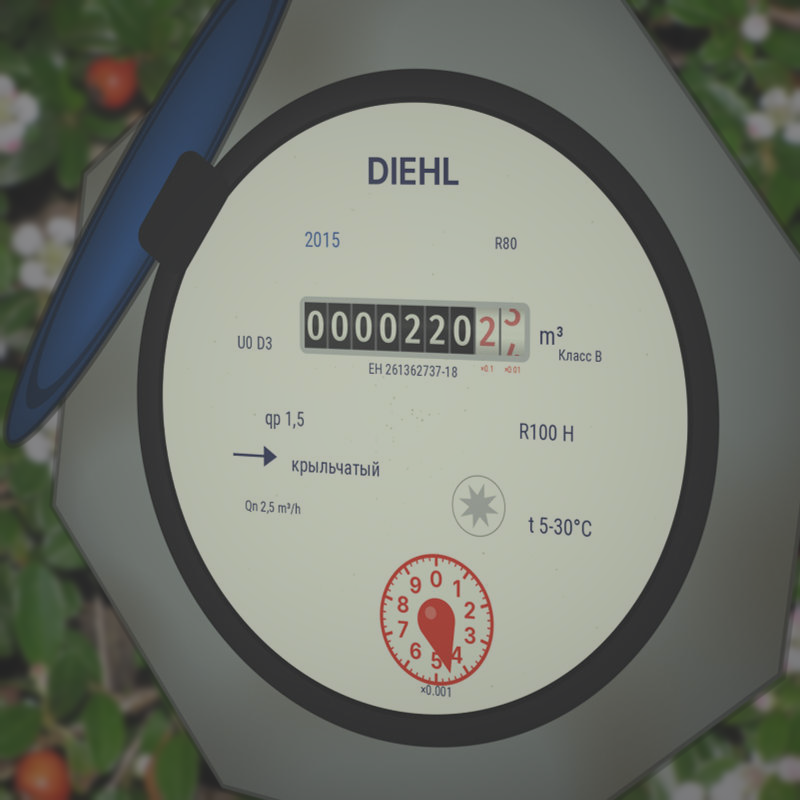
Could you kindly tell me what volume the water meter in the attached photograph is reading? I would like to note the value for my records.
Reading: 220.234 m³
